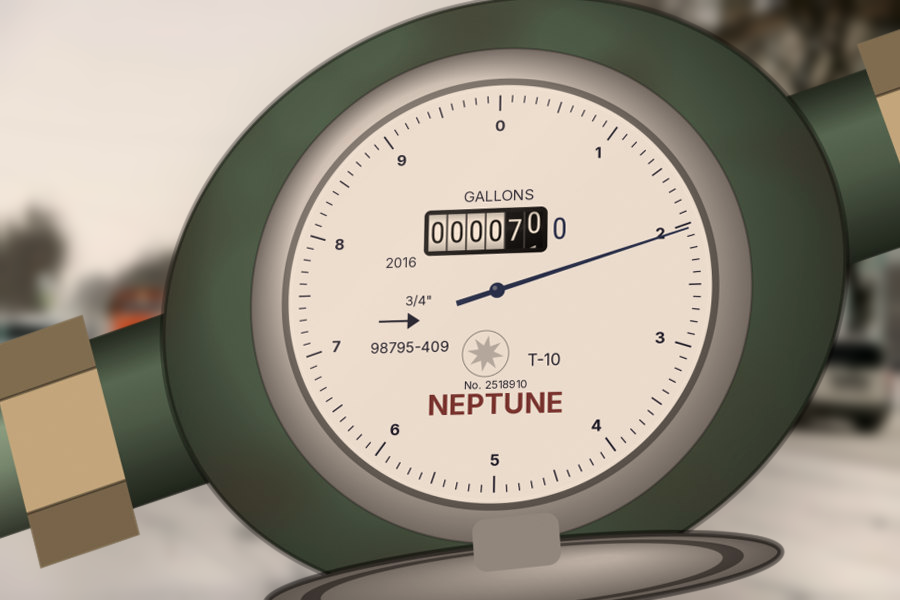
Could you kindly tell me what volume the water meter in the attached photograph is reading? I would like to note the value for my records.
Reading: 702.0 gal
